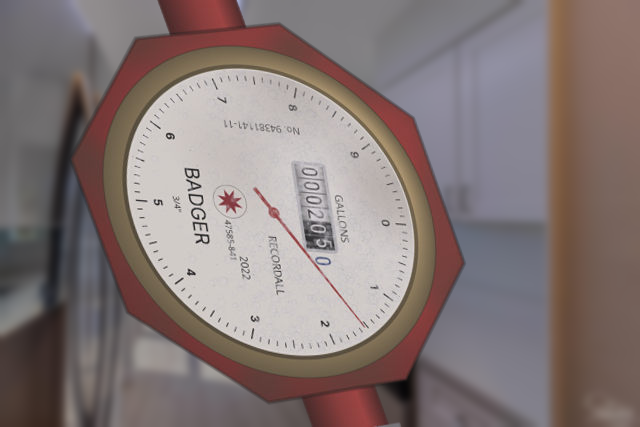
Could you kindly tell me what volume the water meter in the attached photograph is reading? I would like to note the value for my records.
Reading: 2051.5 gal
